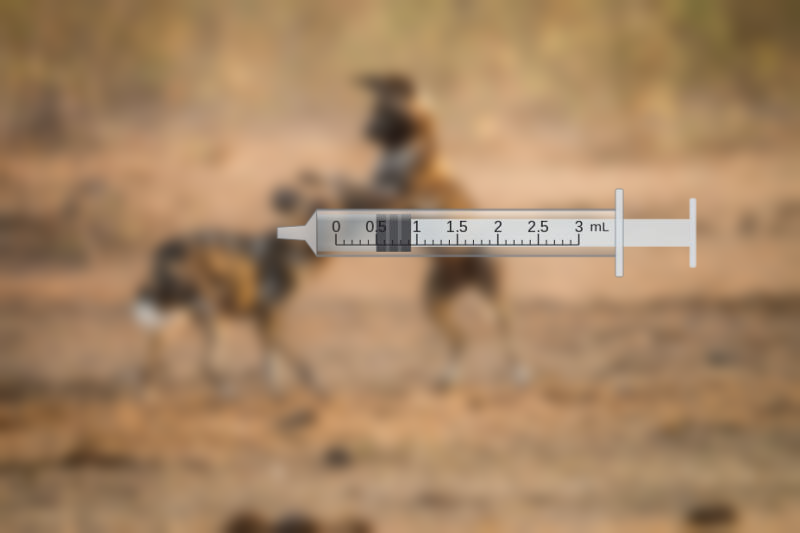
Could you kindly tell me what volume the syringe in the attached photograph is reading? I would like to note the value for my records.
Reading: 0.5 mL
